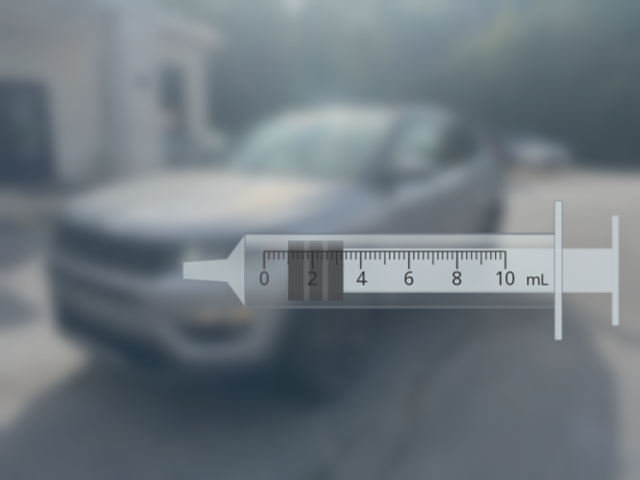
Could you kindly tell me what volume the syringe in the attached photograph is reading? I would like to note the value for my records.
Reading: 1 mL
